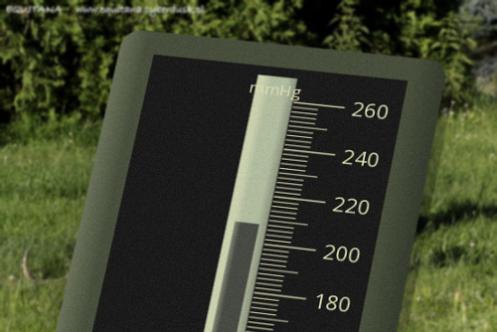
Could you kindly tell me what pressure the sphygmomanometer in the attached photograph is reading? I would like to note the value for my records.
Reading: 208 mmHg
